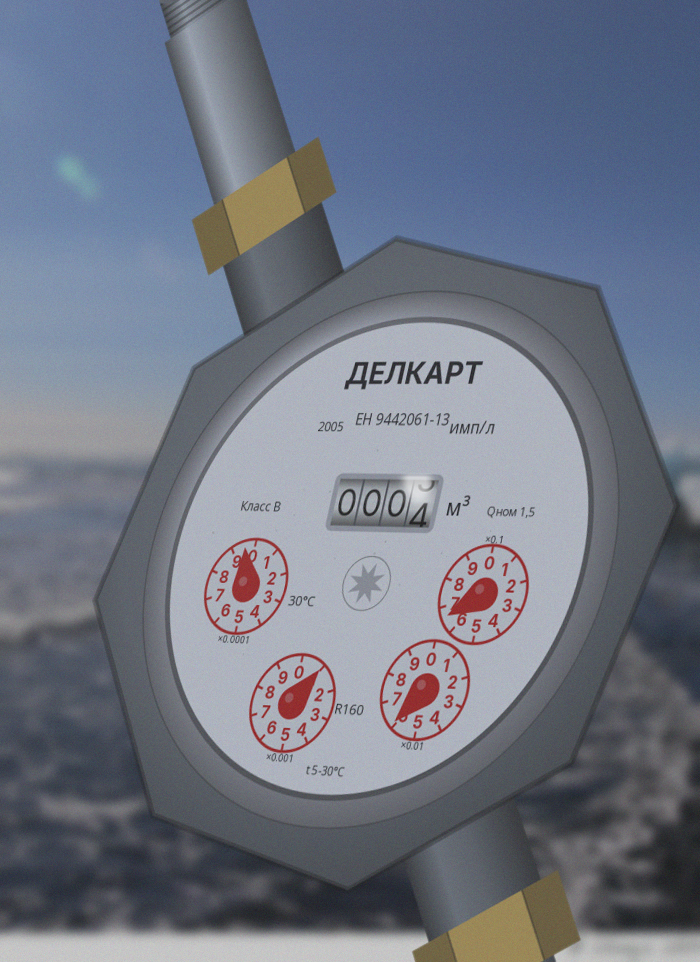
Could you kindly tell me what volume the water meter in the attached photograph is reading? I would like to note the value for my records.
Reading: 3.6609 m³
